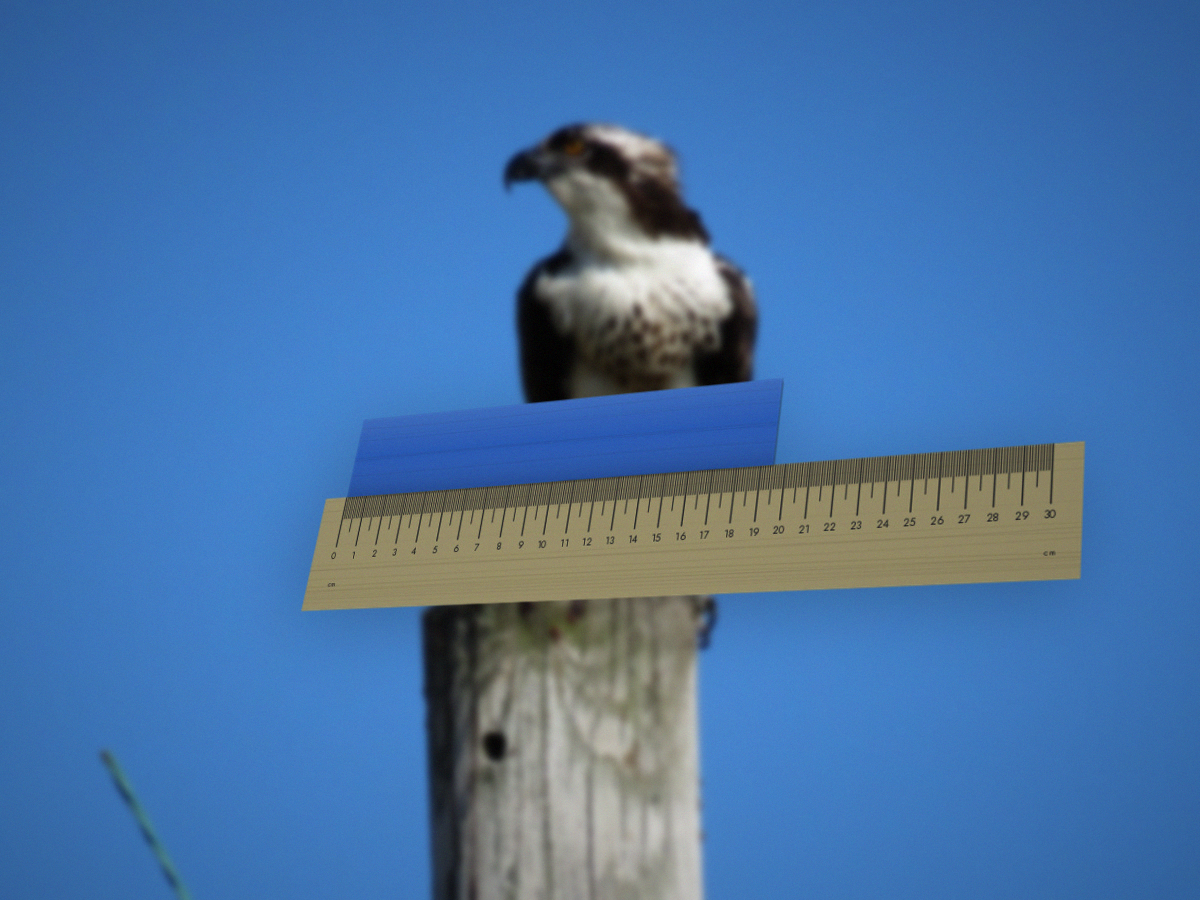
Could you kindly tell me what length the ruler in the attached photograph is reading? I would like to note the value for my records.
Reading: 19.5 cm
